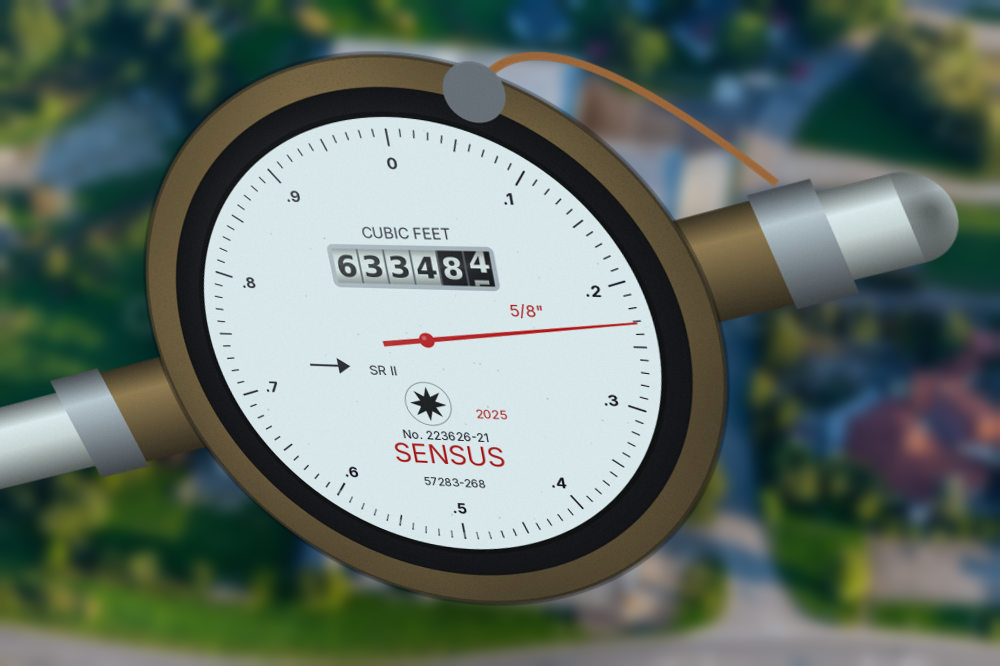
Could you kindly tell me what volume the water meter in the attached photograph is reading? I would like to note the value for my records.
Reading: 633484.23 ft³
